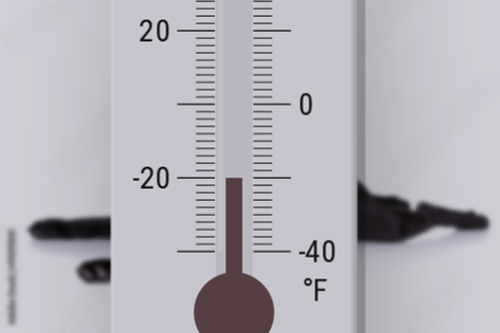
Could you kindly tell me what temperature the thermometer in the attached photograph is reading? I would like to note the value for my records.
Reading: -20 °F
